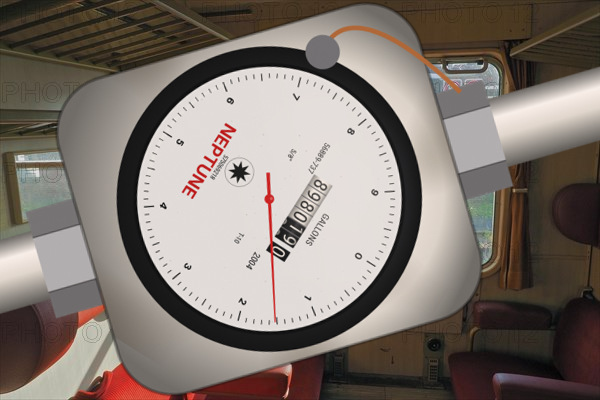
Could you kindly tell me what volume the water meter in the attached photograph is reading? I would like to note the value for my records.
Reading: 8980191.5 gal
